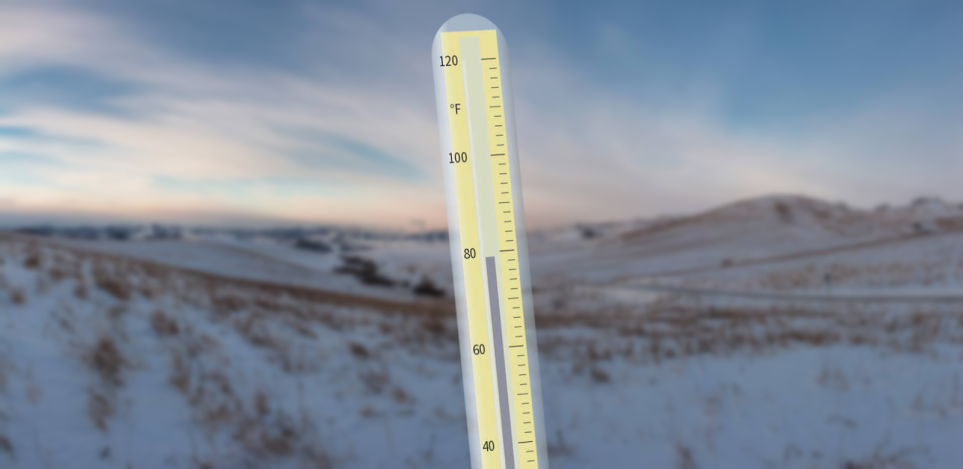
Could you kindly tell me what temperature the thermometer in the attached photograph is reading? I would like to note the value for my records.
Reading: 79 °F
